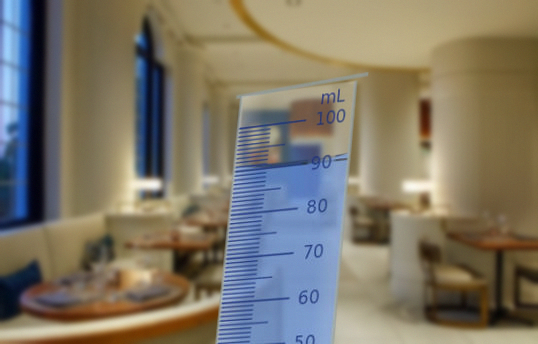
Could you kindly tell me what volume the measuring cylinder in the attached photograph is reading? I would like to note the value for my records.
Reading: 90 mL
